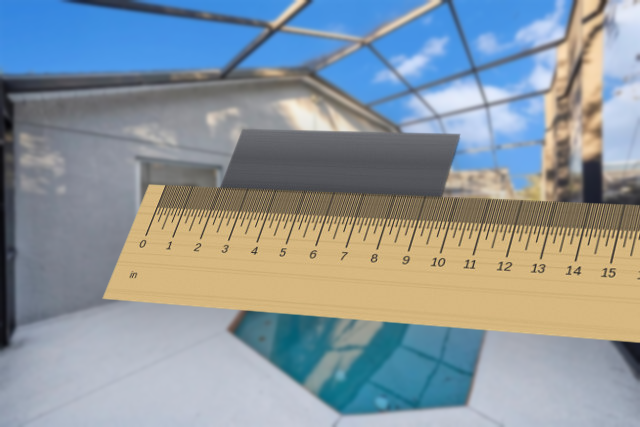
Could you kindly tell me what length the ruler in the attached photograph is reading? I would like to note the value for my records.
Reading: 7.5 in
